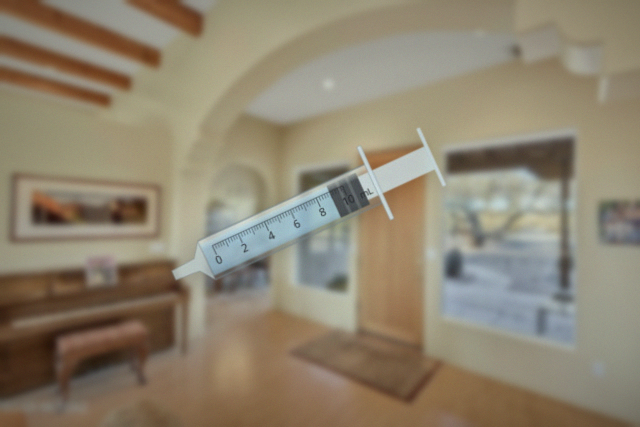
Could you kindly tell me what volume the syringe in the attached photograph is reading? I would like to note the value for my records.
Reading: 9 mL
